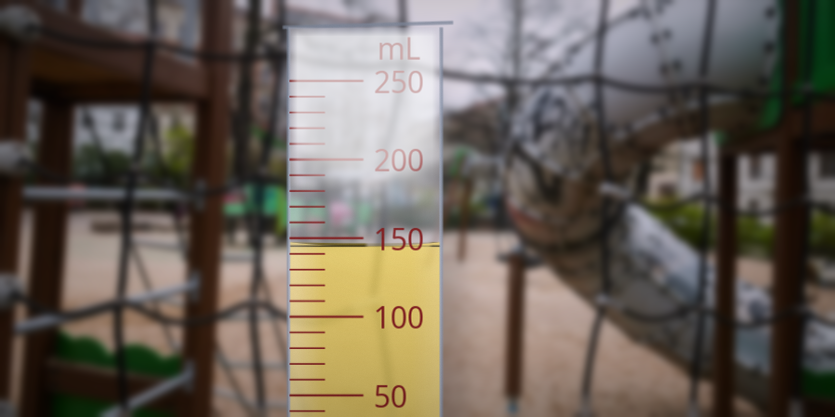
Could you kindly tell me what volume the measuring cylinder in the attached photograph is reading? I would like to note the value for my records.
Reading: 145 mL
